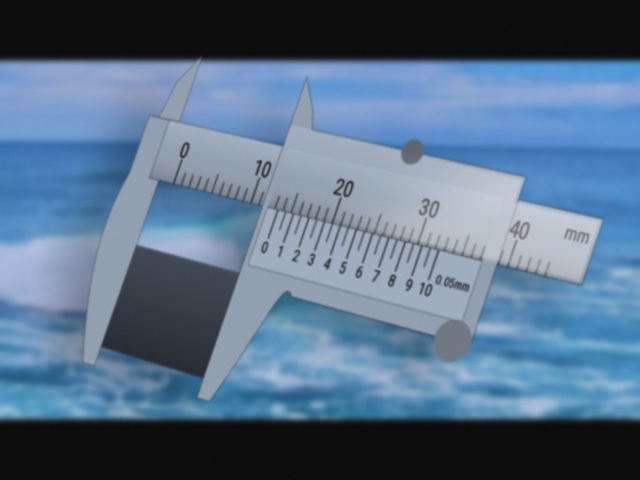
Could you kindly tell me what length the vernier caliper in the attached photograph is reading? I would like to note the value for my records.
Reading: 13.4 mm
